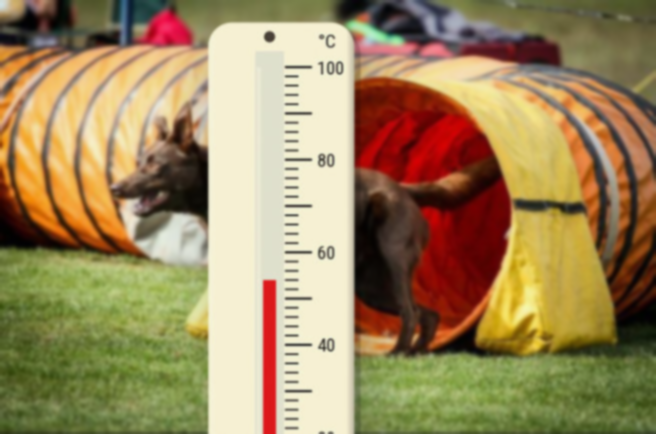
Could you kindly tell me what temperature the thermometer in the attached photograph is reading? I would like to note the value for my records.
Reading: 54 °C
